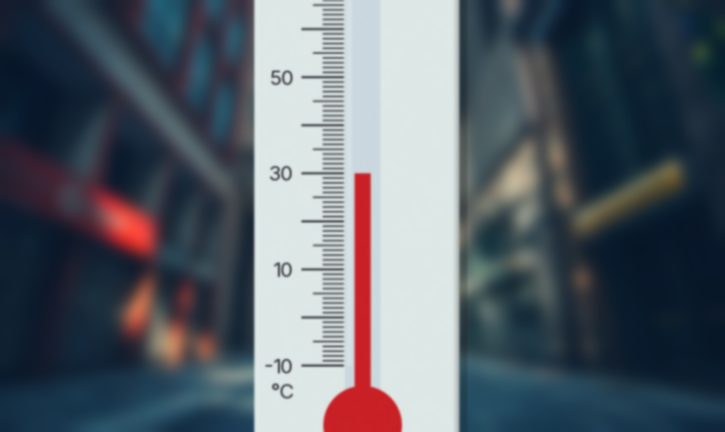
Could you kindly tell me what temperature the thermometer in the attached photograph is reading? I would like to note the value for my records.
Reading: 30 °C
